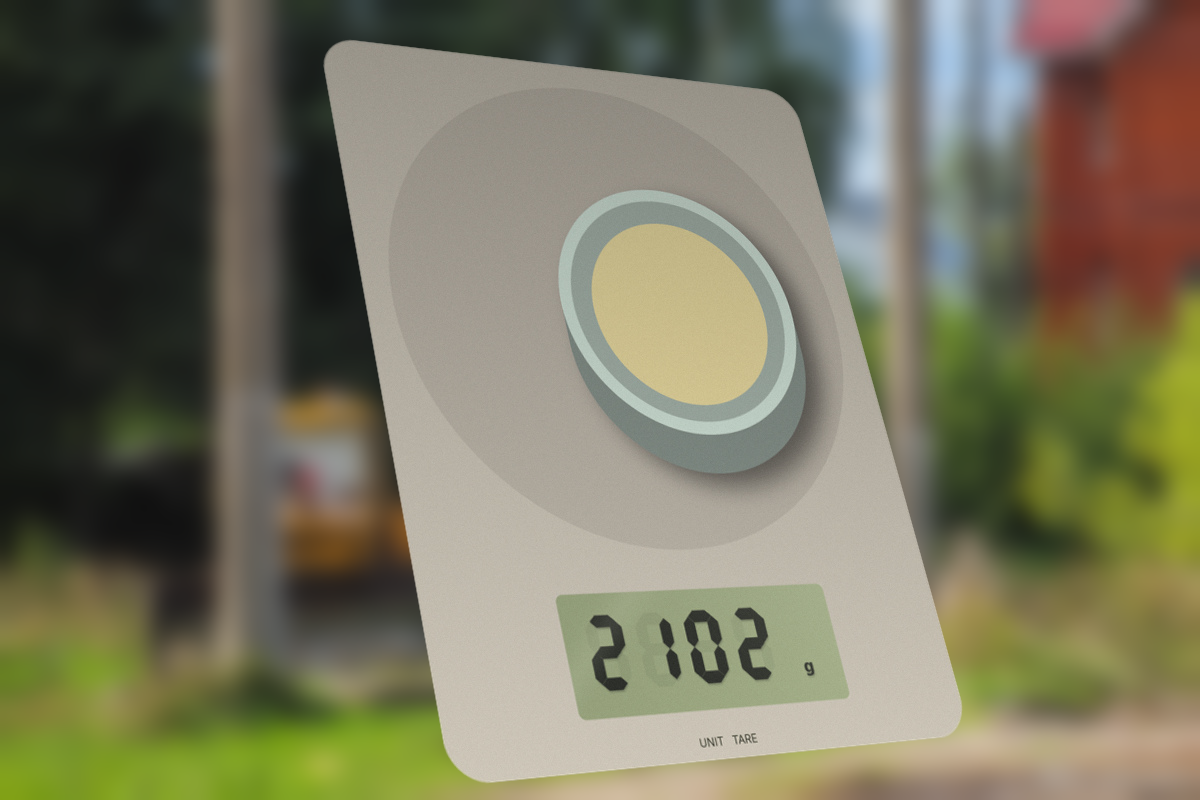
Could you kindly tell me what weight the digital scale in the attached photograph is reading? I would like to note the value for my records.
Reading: 2102 g
